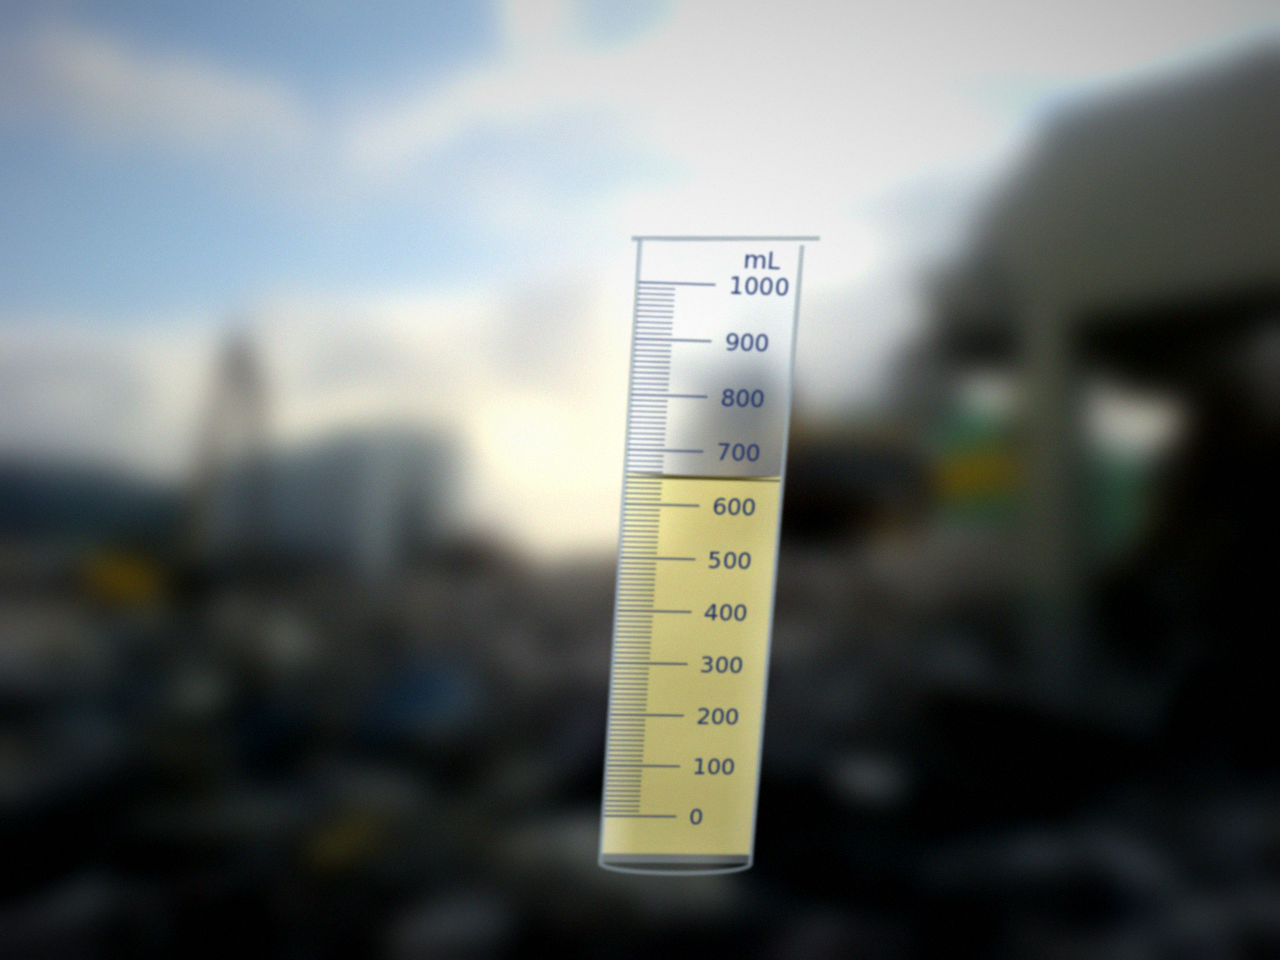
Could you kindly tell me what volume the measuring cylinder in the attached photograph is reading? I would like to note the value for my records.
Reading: 650 mL
